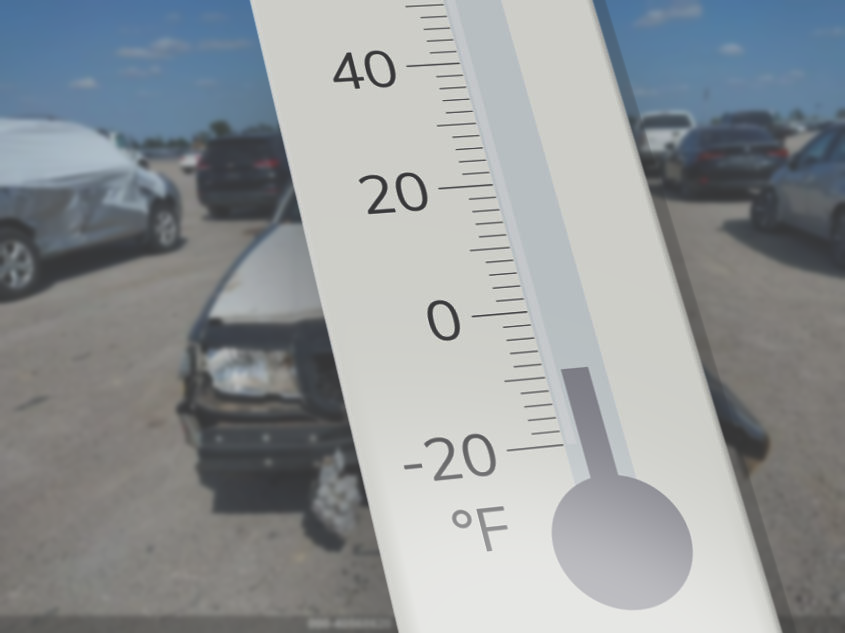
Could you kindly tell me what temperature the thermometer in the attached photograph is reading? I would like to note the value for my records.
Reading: -9 °F
